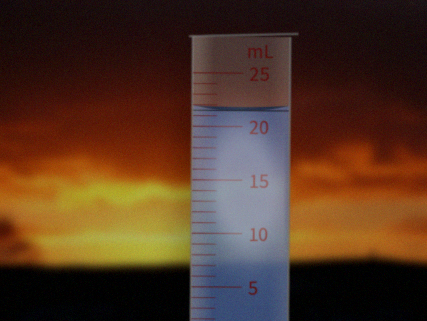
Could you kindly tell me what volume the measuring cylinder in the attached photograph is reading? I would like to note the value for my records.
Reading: 21.5 mL
